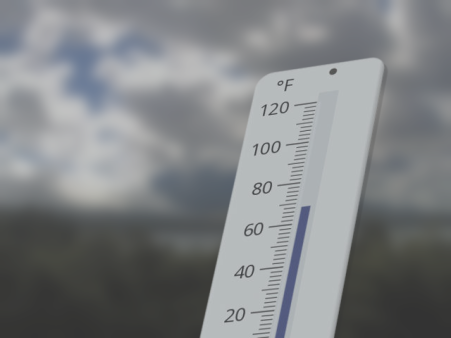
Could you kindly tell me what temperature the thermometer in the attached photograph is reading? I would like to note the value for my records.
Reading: 68 °F
